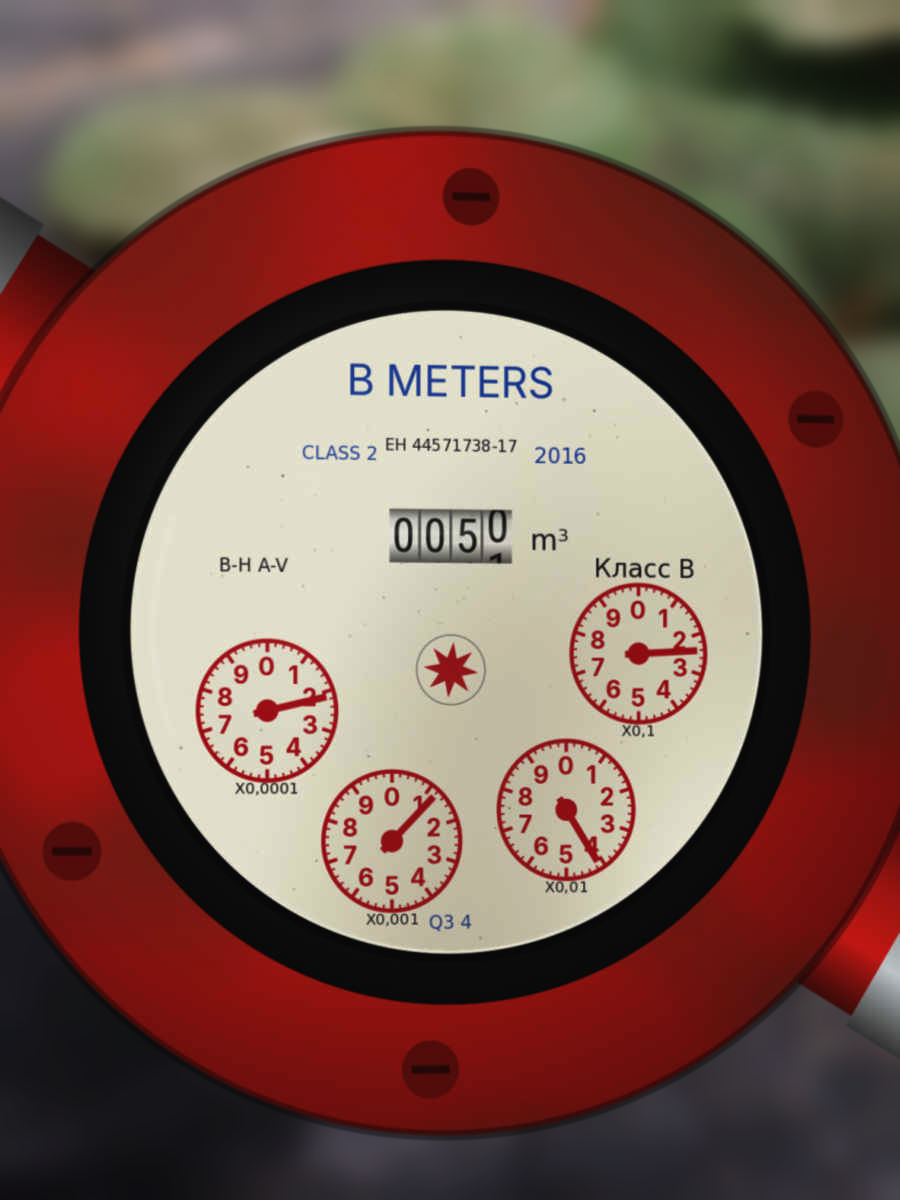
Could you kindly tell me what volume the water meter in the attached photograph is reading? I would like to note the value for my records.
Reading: 50.2412 m³
